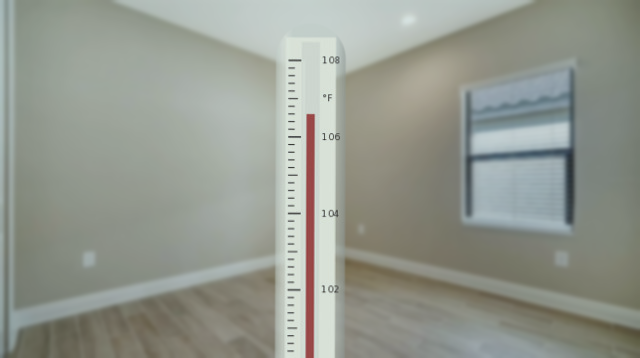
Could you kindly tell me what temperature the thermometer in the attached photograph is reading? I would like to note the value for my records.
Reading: 106.6 °F
